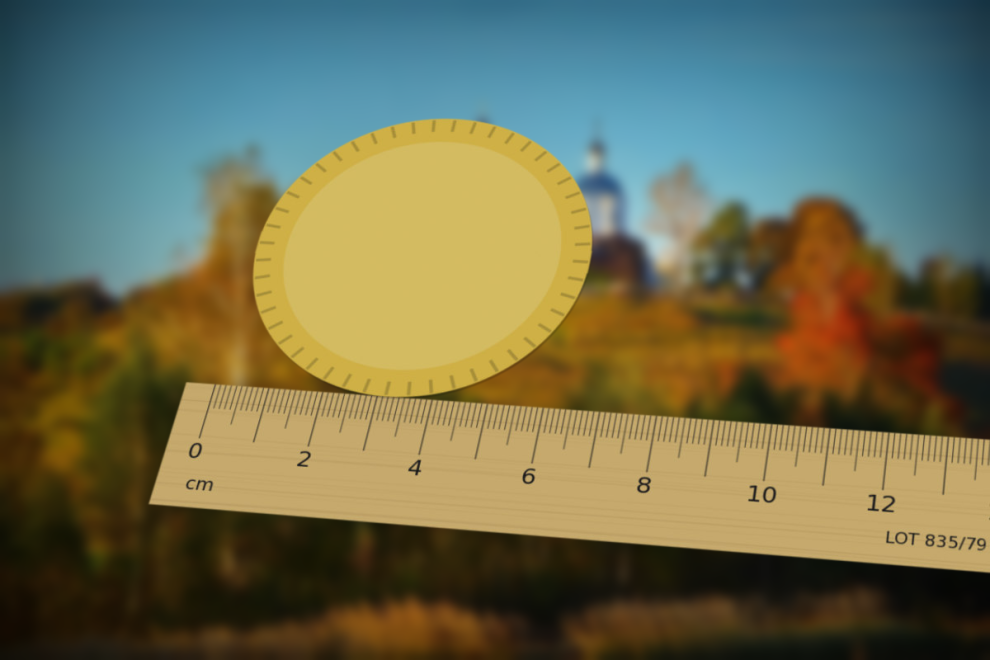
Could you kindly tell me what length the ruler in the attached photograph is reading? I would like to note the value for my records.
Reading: 6.3 cm
